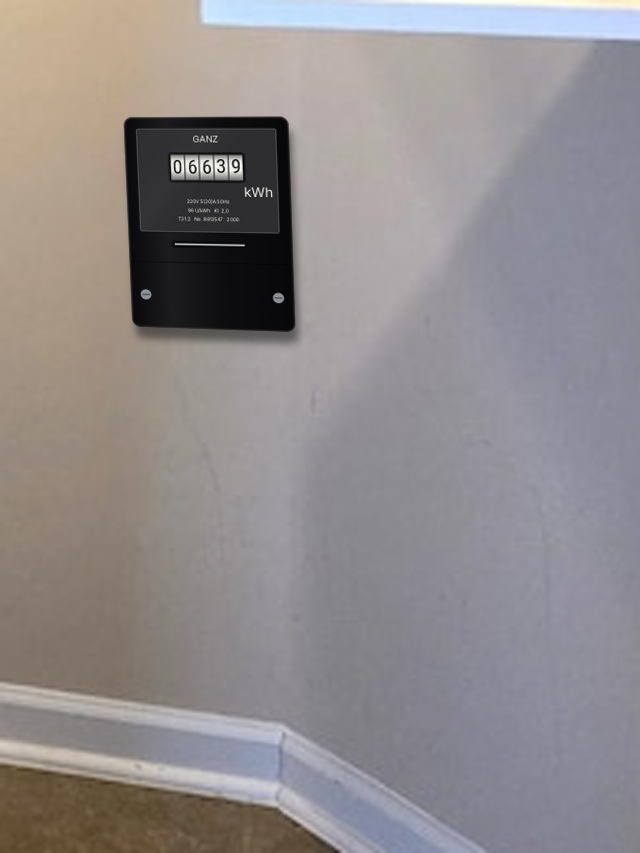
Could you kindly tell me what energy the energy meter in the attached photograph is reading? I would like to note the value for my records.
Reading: 6639 kWh
